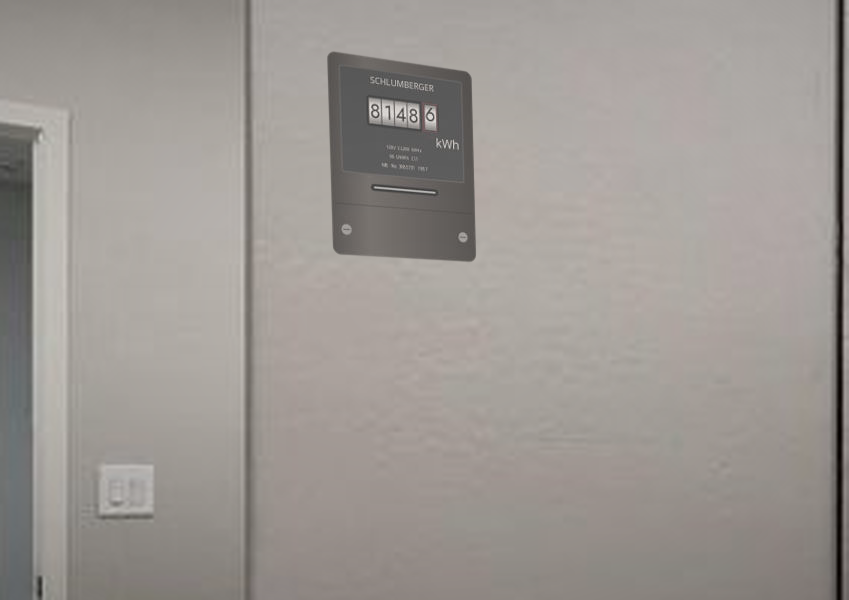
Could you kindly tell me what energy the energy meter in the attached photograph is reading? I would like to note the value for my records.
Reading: 8148.6 kWh
